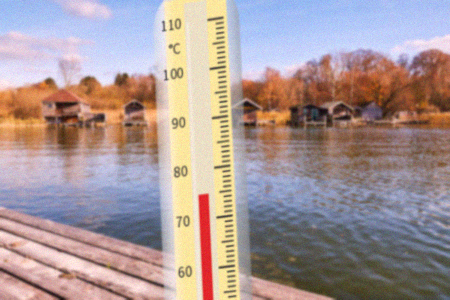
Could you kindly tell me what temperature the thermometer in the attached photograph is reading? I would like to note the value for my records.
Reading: 75 °C
